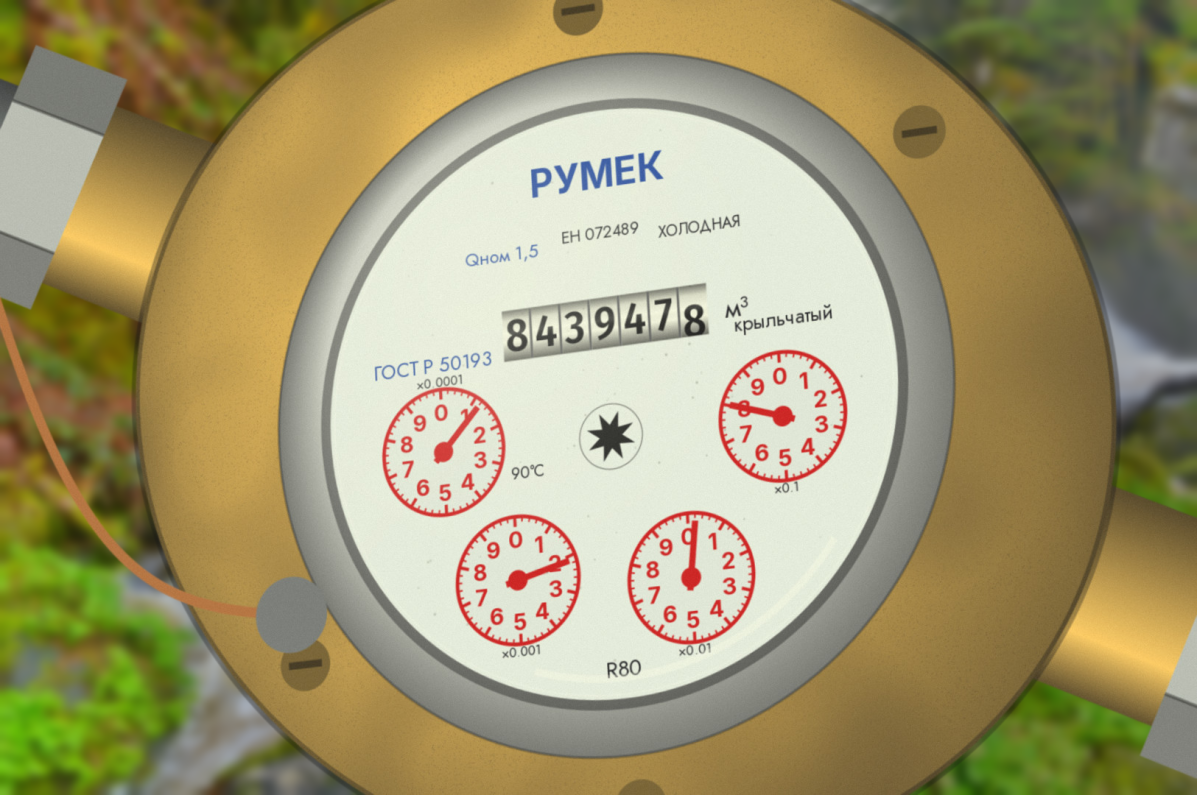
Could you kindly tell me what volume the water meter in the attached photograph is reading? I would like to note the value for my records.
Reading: 8439477.8021 m³
